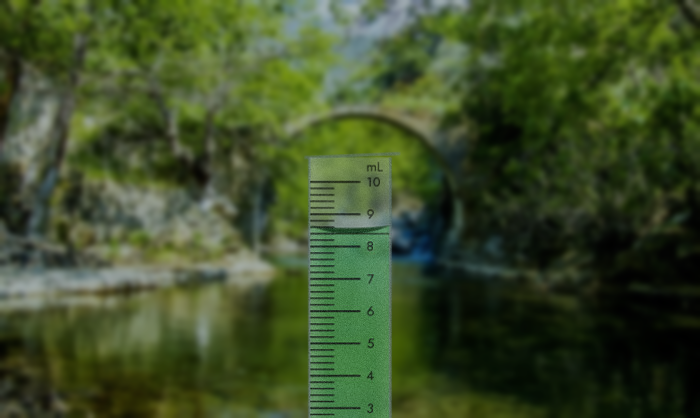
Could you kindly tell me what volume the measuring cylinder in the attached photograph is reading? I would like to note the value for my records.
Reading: 8.4 mL
